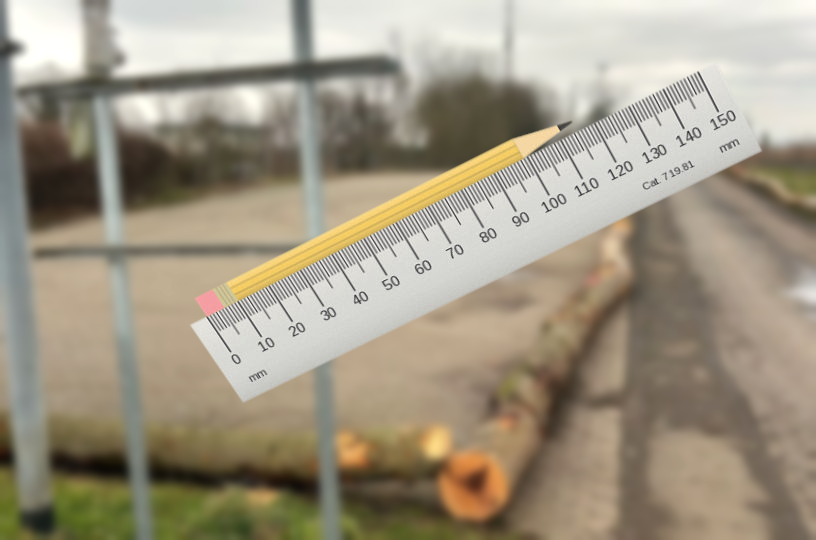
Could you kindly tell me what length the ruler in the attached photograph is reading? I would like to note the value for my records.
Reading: 115 mm
